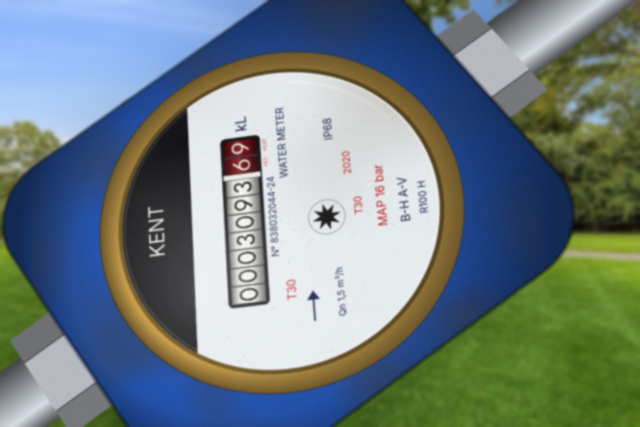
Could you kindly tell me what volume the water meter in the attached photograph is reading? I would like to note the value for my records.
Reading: 3093.69 kL
